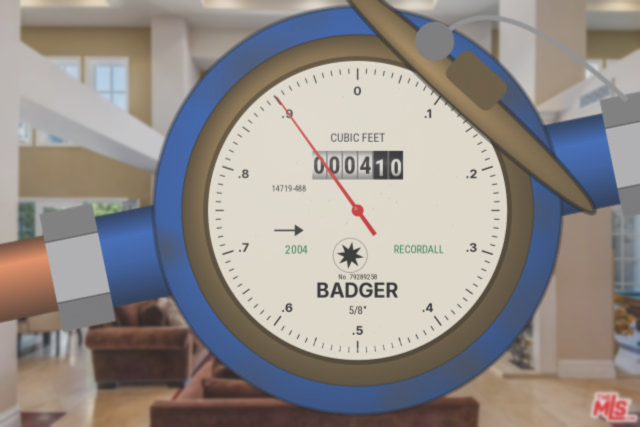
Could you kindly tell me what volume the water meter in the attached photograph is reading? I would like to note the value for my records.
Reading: 409.90 ft³
